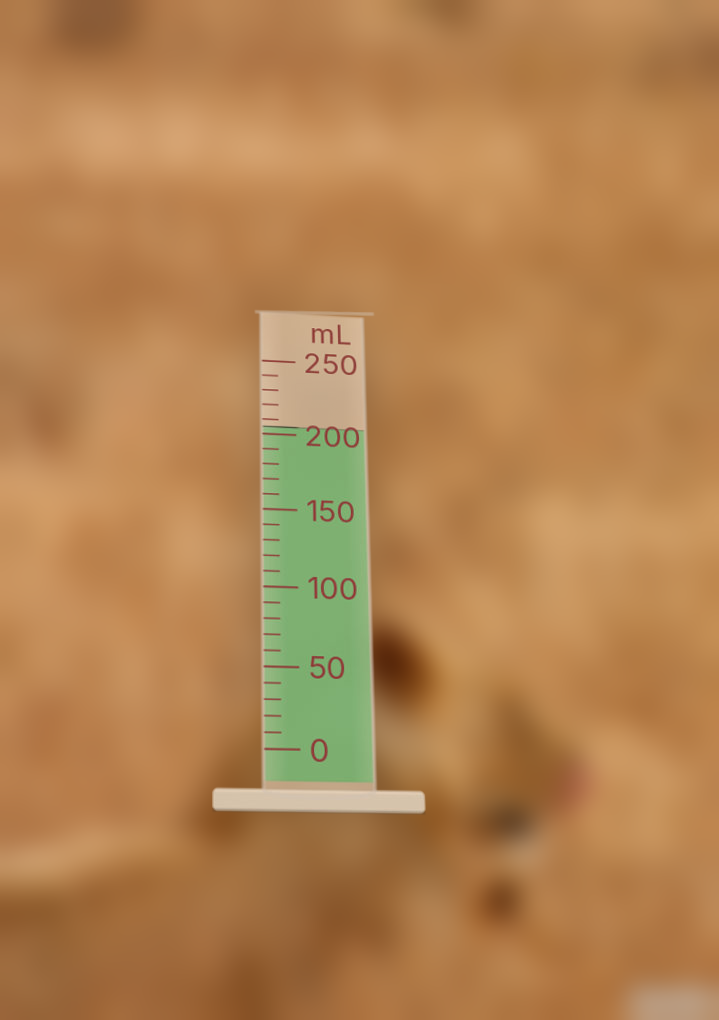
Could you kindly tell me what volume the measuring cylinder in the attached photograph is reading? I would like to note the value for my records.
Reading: 205 mL
